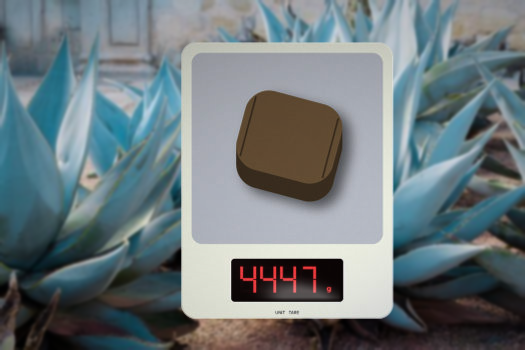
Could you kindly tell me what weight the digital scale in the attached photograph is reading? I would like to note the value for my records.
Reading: 4447 g
